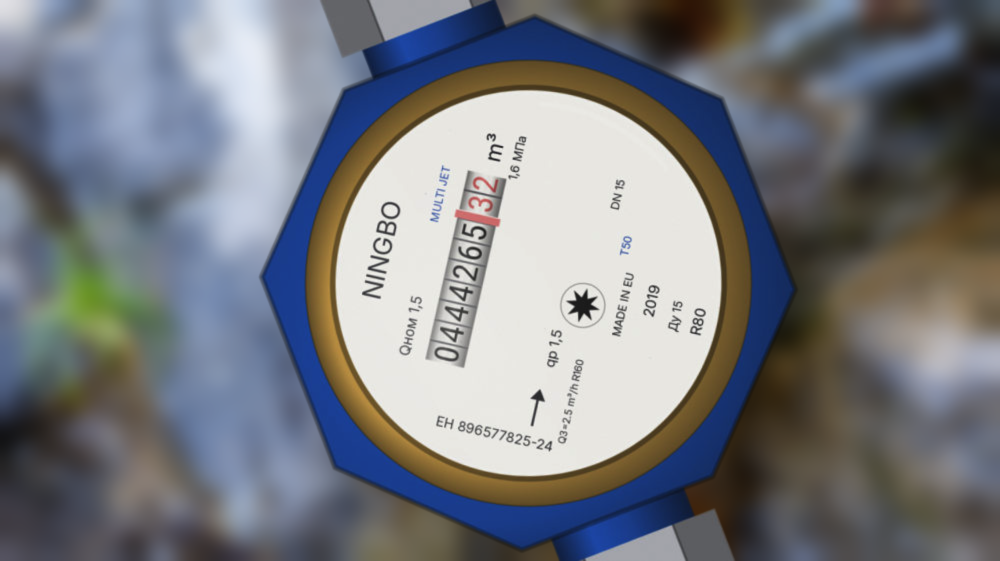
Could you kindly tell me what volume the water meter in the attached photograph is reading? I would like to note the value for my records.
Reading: 444265.32 m³
